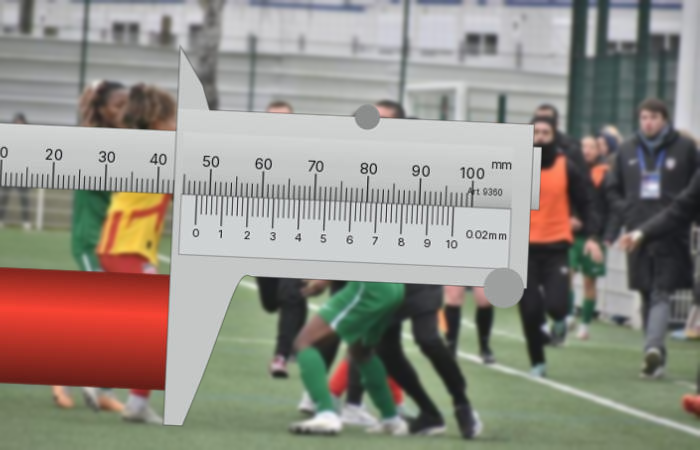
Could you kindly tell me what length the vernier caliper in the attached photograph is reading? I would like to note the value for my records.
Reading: 47.5 mm
